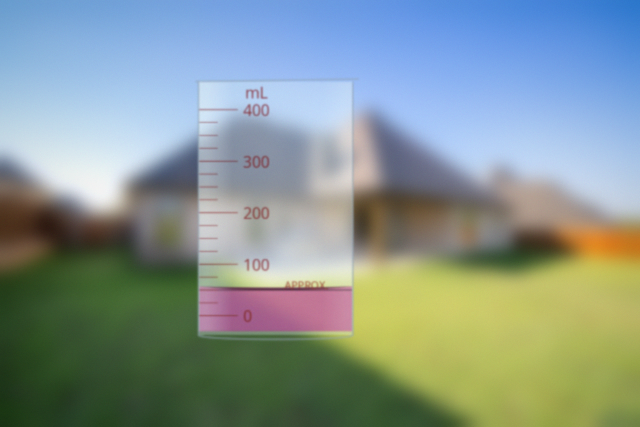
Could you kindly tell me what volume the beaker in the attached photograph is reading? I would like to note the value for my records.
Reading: 50 mL
